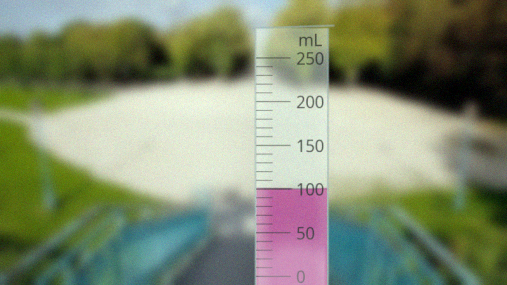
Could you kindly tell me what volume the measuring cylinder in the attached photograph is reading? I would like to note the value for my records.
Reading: 100 mL
